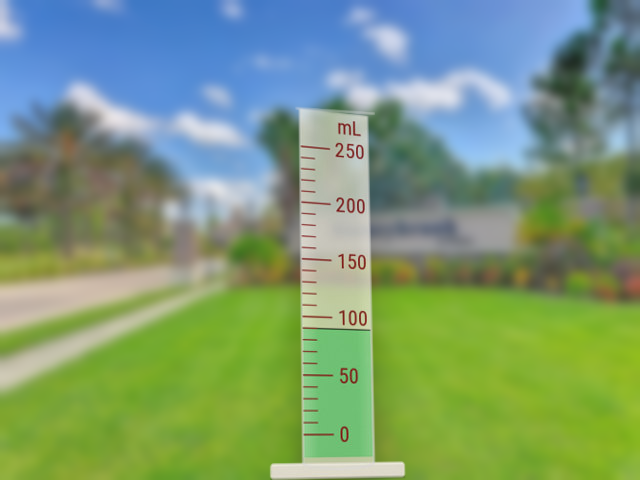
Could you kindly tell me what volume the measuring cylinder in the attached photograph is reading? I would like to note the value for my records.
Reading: 90 mL
